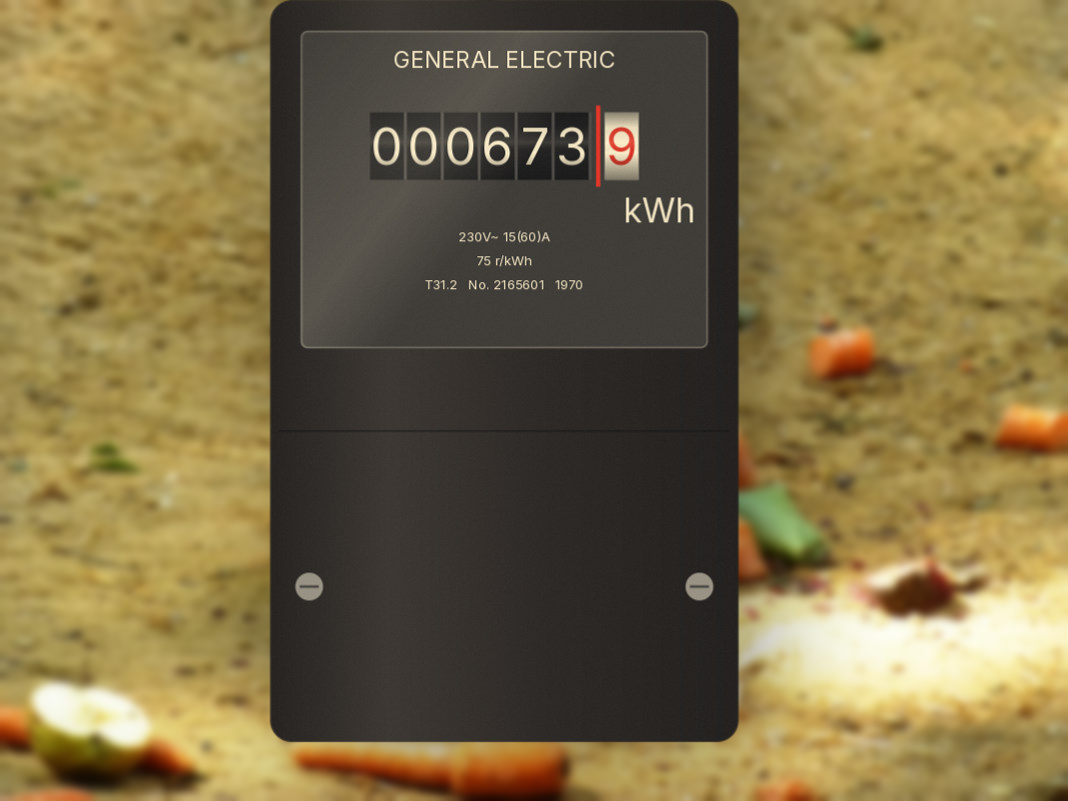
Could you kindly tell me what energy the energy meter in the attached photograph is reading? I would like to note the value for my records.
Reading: 673.9 kWh
